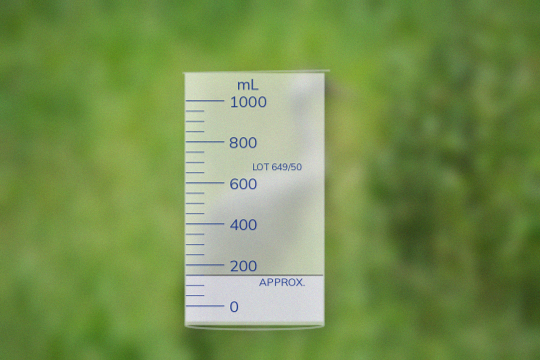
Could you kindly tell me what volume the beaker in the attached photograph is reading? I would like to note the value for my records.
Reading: 150 mL
